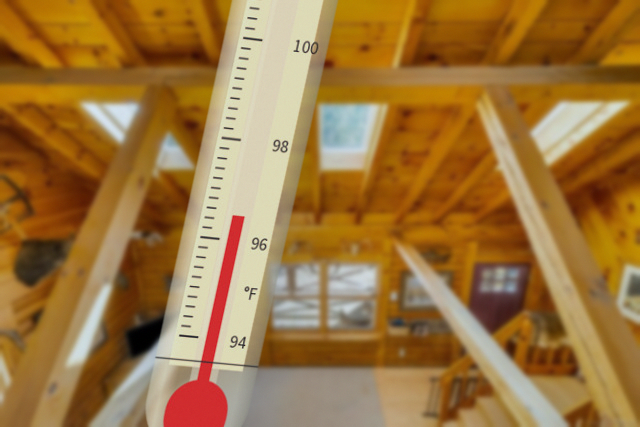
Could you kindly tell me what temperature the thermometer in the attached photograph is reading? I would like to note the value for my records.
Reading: 96.5 °F
